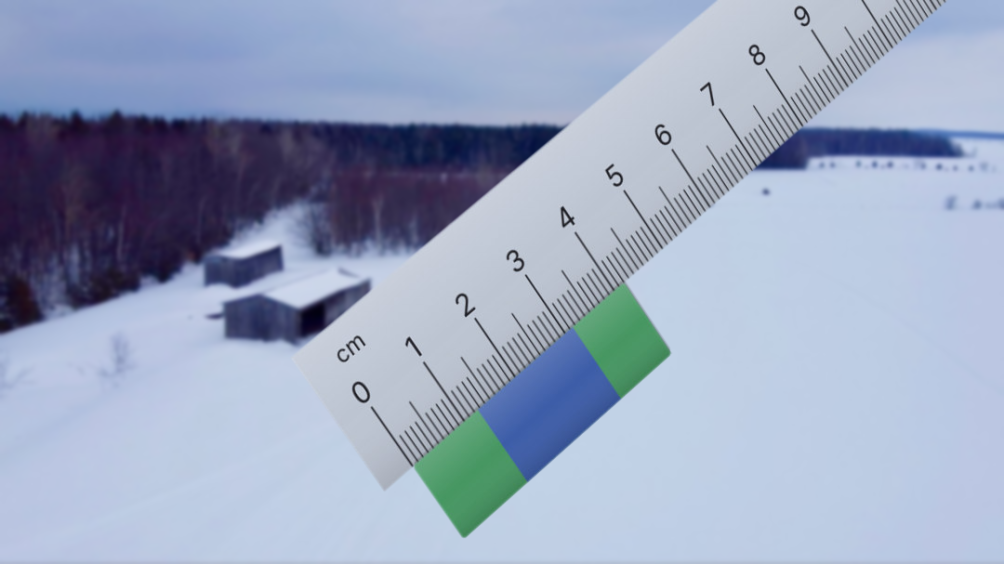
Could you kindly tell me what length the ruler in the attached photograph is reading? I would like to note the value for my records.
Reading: 4.2 cm
